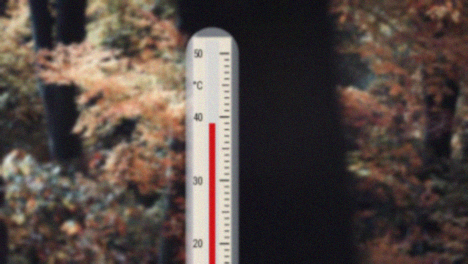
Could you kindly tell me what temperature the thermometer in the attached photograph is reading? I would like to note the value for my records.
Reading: 39 °C
